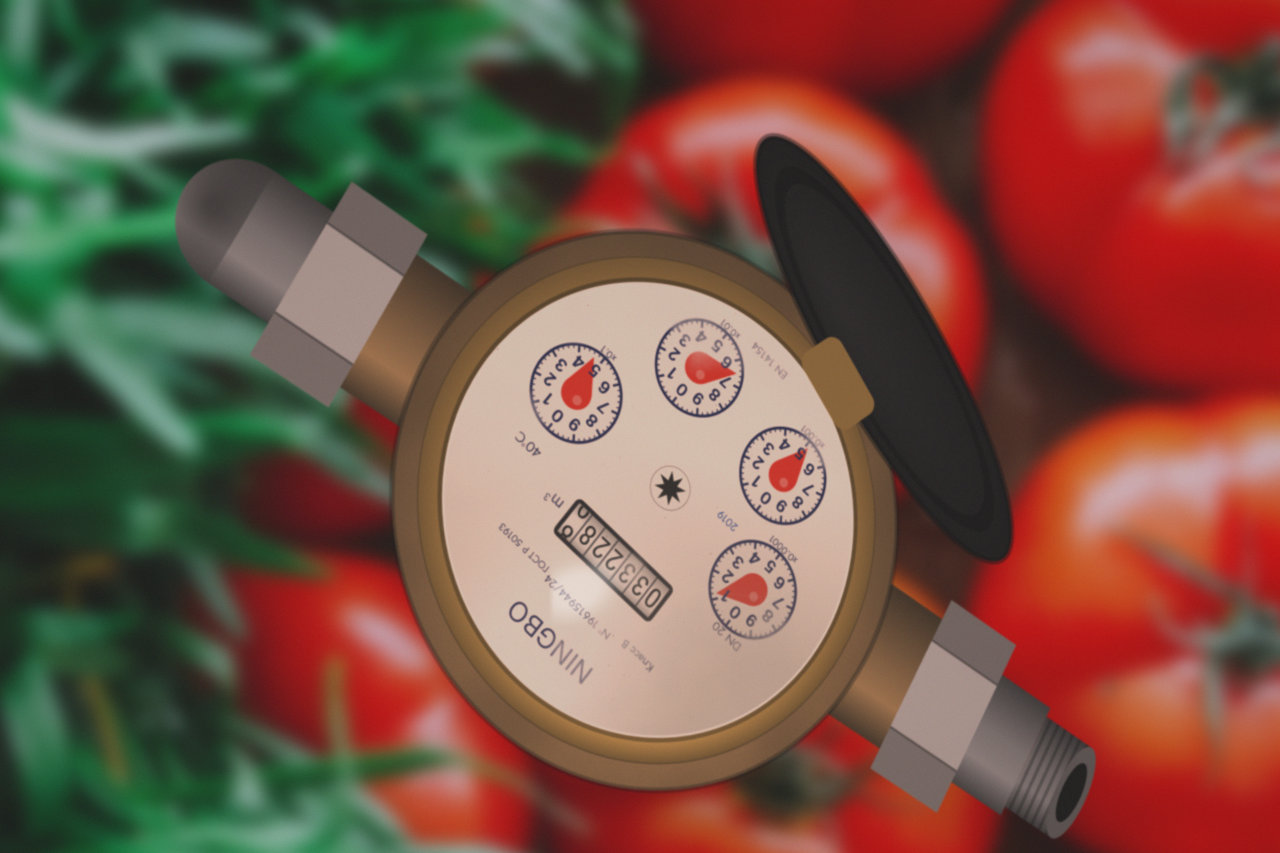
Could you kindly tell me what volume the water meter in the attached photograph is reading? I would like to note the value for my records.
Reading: 332288.4651 m³
